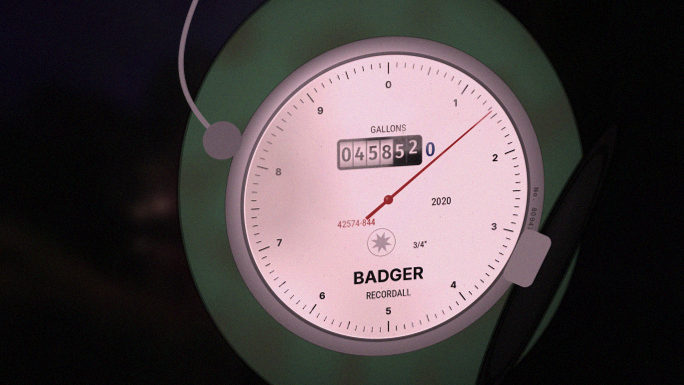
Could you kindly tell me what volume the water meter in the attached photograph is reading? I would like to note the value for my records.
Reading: 458521.4 gal
